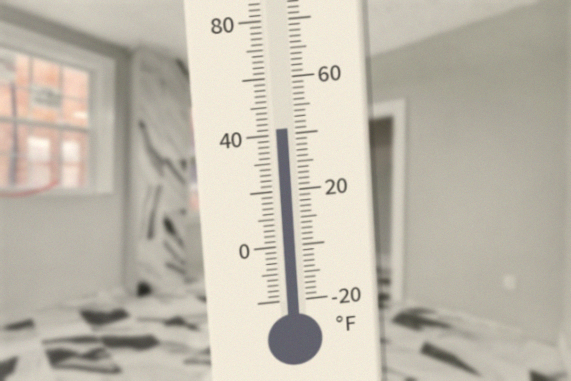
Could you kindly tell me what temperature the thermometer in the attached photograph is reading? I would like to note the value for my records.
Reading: 42 °F
